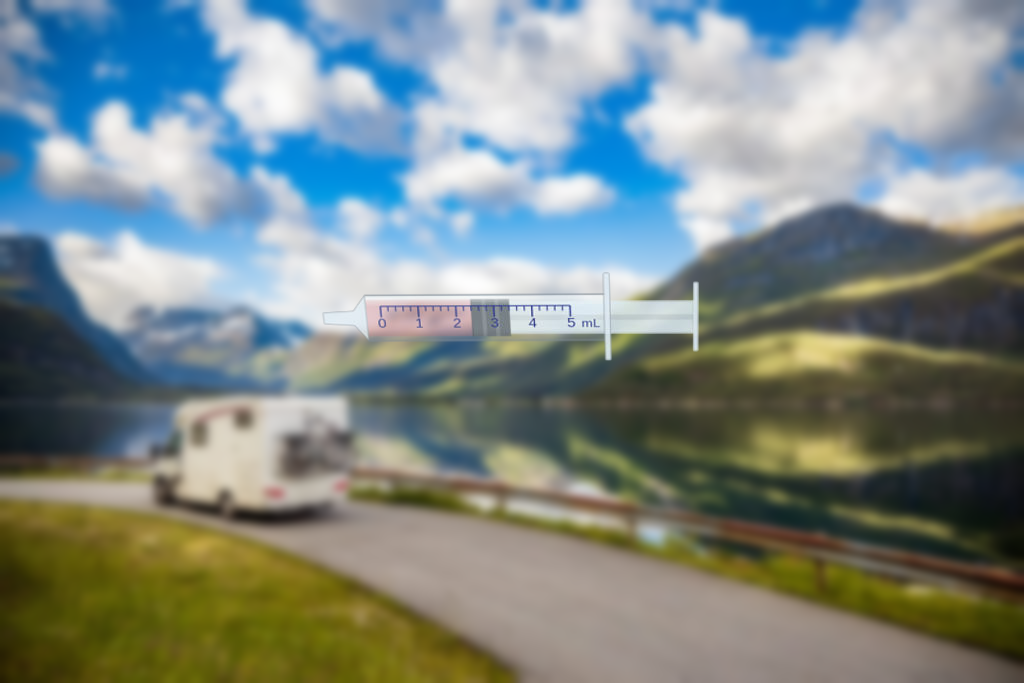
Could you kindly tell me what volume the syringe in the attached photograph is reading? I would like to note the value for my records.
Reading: 2.4 mL
